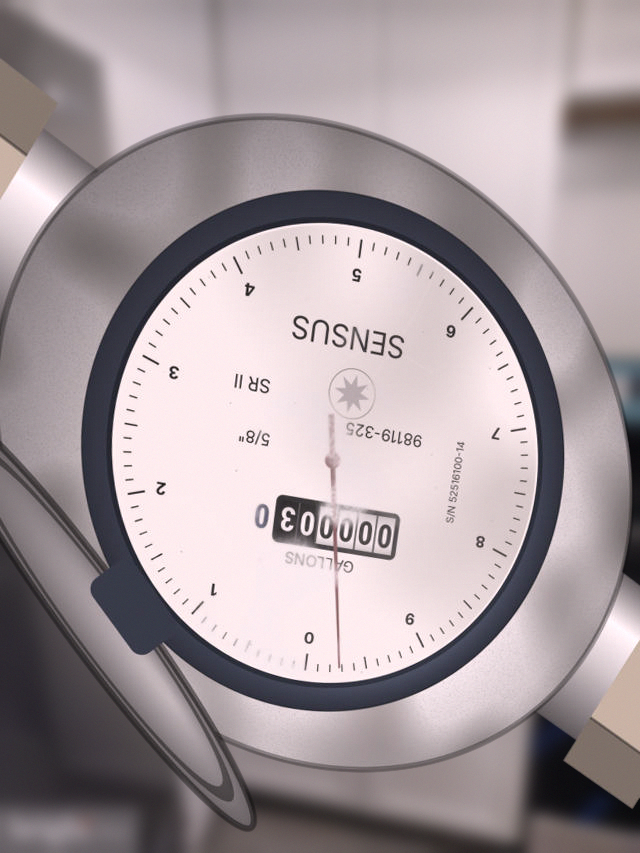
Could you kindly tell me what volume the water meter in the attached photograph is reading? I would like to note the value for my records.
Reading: 29.7 gal
